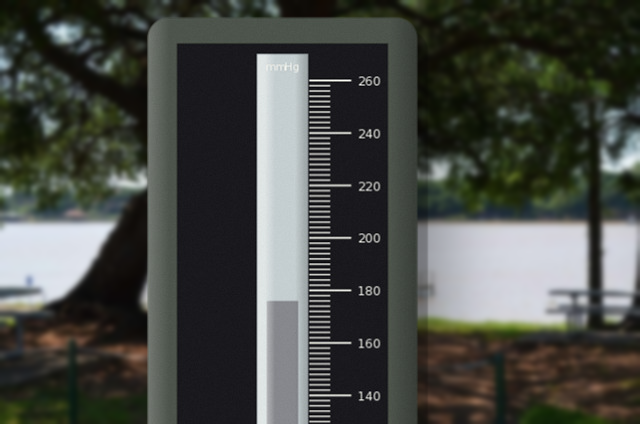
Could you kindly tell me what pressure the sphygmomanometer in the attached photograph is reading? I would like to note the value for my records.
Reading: 176 mmHg
